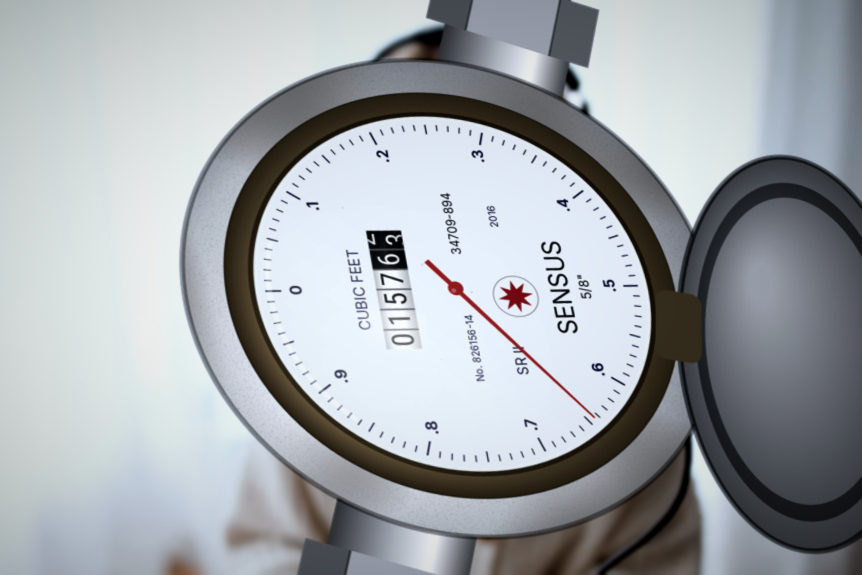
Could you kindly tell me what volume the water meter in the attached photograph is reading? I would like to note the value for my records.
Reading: 15762.64 ft³
